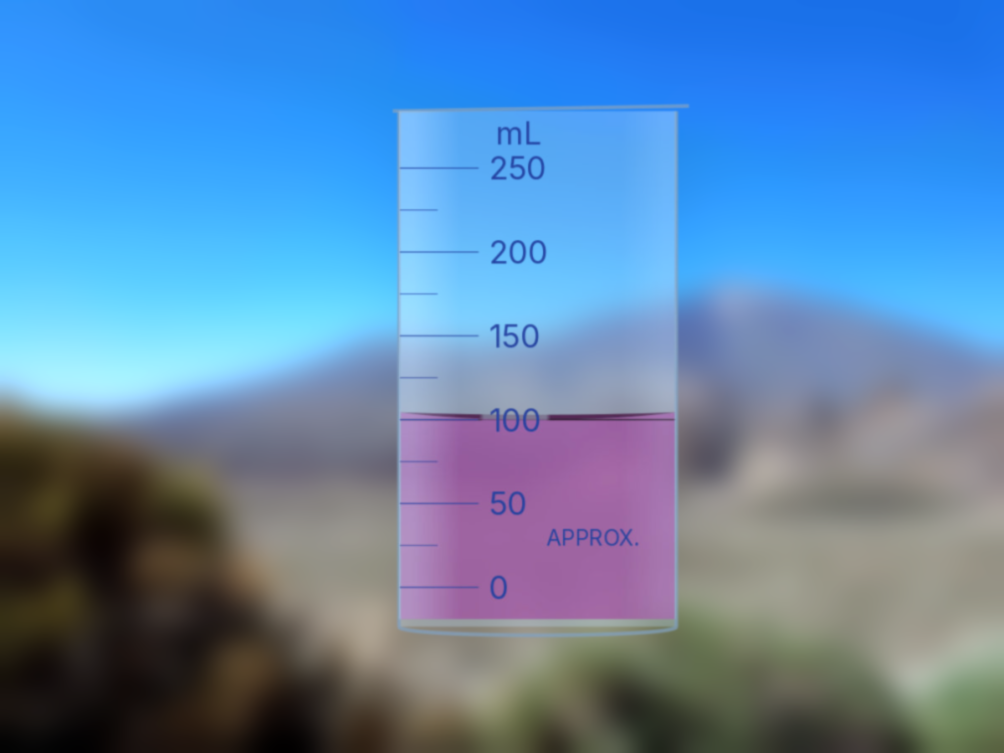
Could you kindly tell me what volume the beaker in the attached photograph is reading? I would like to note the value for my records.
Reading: 100 mL
